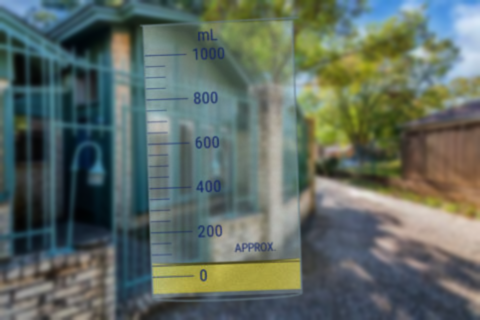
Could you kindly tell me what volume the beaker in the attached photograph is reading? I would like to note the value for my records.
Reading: 50 mL
